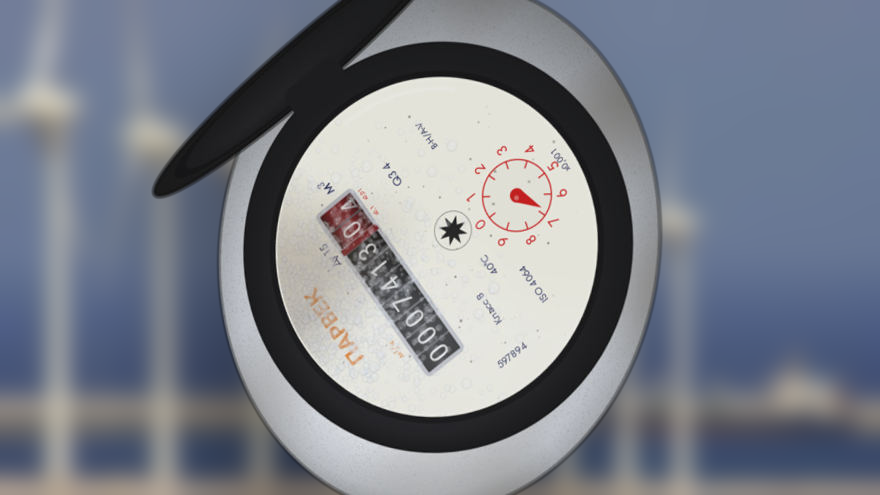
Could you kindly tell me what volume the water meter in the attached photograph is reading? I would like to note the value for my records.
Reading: 7413.036 m³
